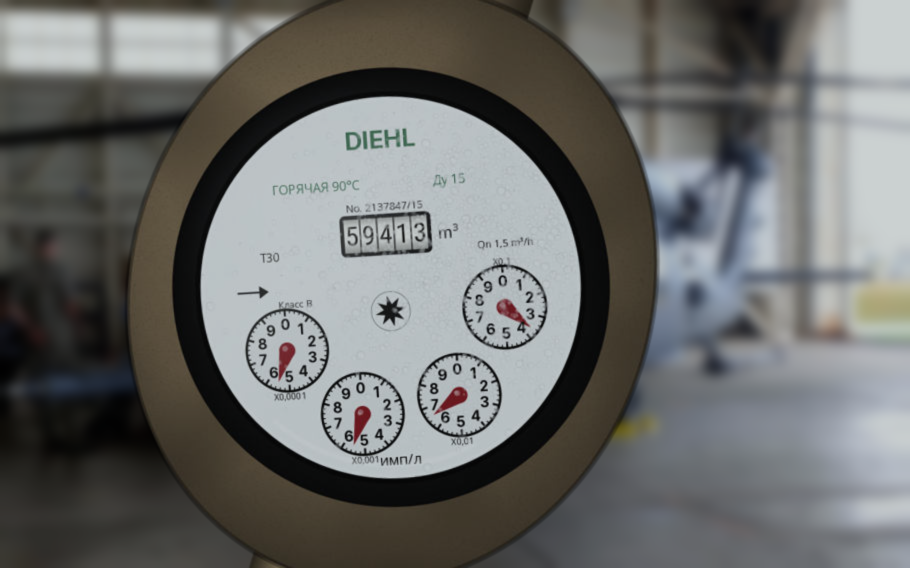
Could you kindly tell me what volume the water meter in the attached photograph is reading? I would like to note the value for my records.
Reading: 59413.3655 m³
